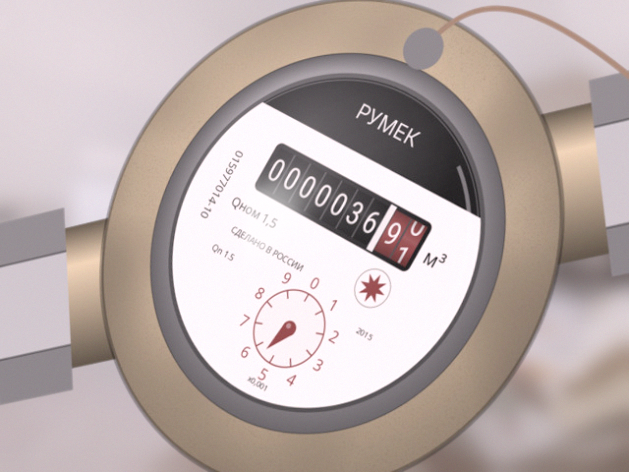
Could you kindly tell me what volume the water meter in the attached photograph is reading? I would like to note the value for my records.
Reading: 36.905 m³
